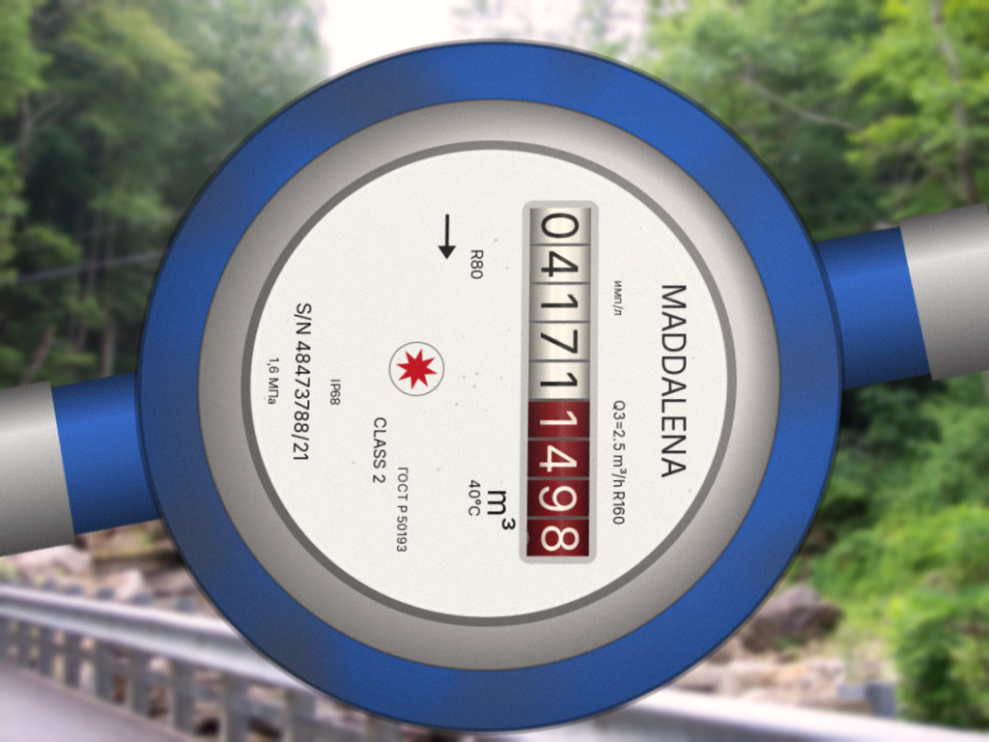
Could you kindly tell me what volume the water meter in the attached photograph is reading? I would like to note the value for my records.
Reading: 4171.1498 m³
